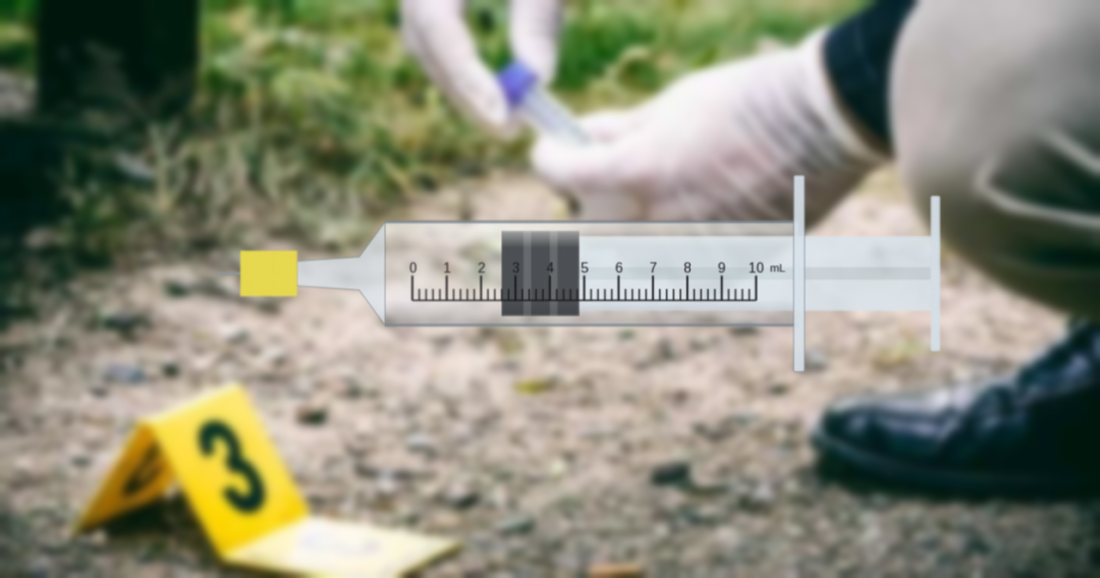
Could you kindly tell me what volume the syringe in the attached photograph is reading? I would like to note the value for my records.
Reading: 2.6 mL
